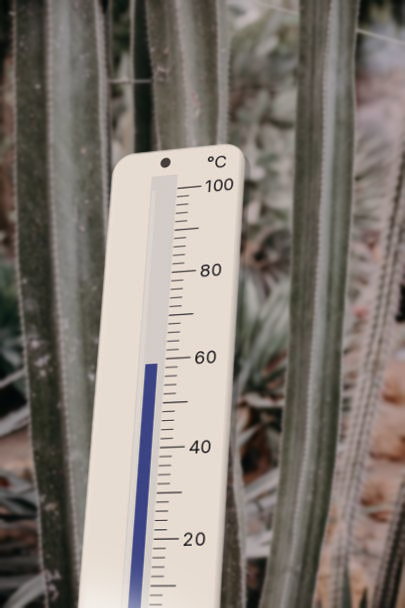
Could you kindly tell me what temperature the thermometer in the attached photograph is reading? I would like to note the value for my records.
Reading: 59 °C
